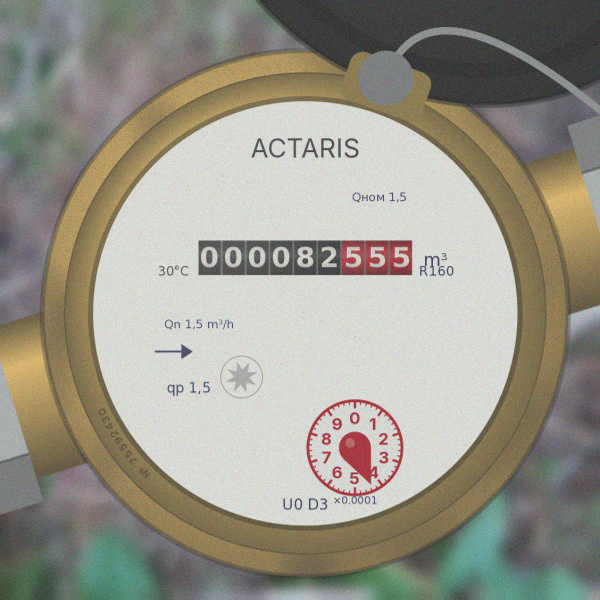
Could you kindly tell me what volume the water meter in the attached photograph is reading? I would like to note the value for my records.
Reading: 82.5554 m³
